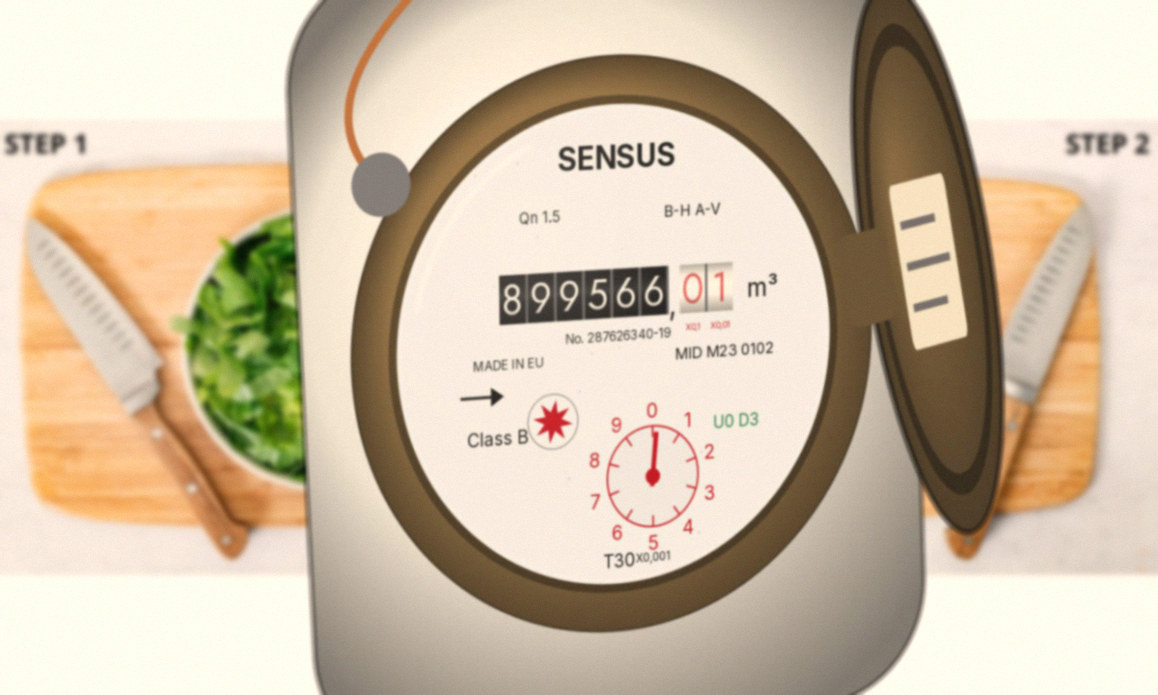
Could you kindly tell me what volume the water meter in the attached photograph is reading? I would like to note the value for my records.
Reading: 899566.010 m³
